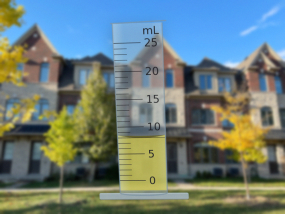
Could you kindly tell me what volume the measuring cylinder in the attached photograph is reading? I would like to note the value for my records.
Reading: 8 mL
